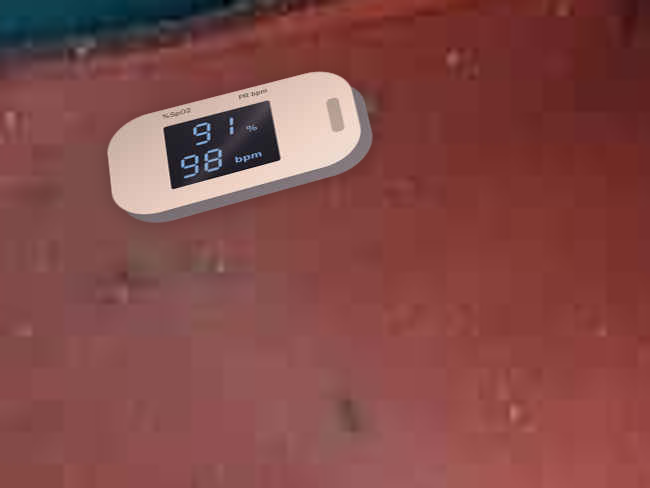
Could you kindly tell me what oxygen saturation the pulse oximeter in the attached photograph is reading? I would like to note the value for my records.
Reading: 91 %
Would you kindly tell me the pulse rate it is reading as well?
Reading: 98 bpm
